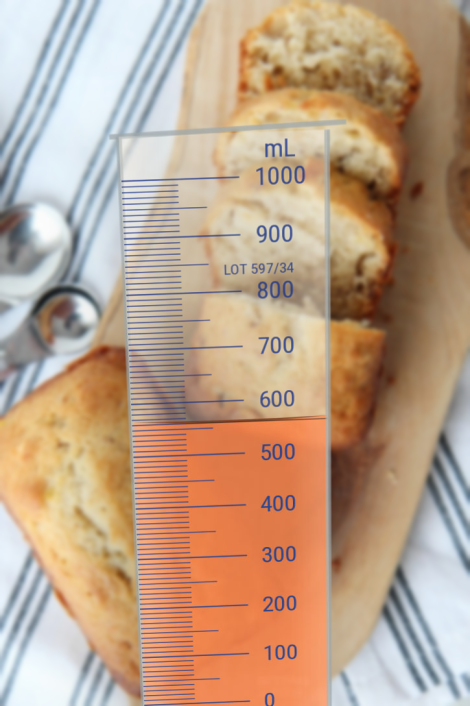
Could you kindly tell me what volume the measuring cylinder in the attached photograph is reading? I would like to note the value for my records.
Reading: 560 mL
